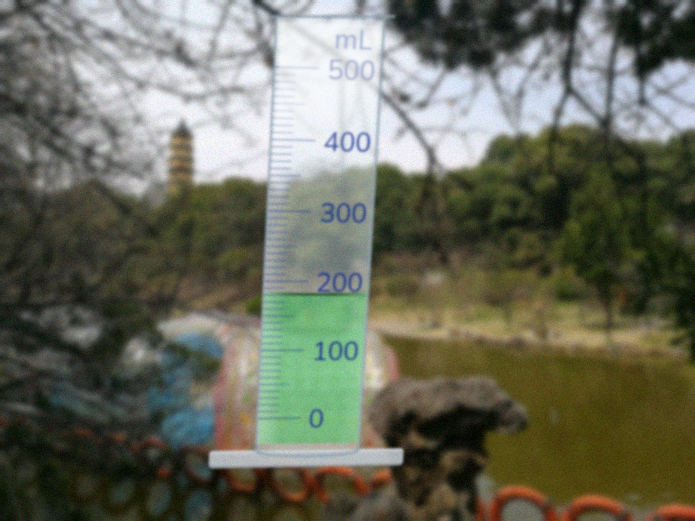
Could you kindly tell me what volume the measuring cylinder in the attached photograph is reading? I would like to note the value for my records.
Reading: 180 mL
